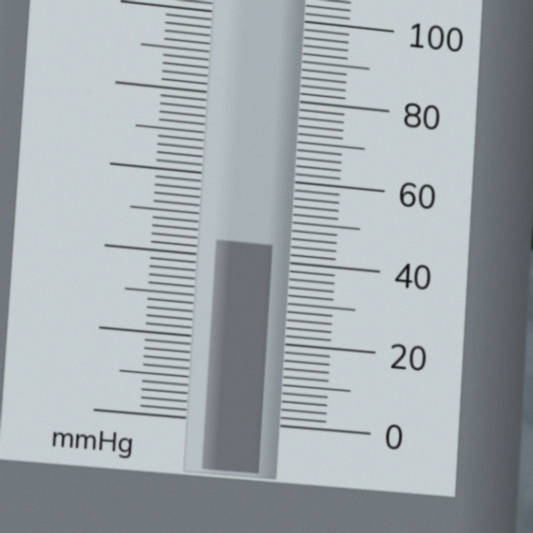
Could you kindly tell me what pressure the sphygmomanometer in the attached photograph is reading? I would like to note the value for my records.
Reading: 44 mmHg
